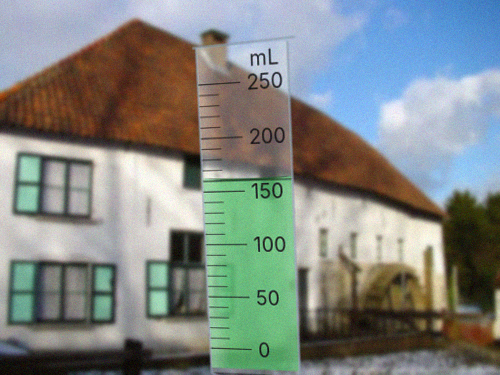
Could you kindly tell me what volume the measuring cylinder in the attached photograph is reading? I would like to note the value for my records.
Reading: 160 mL
